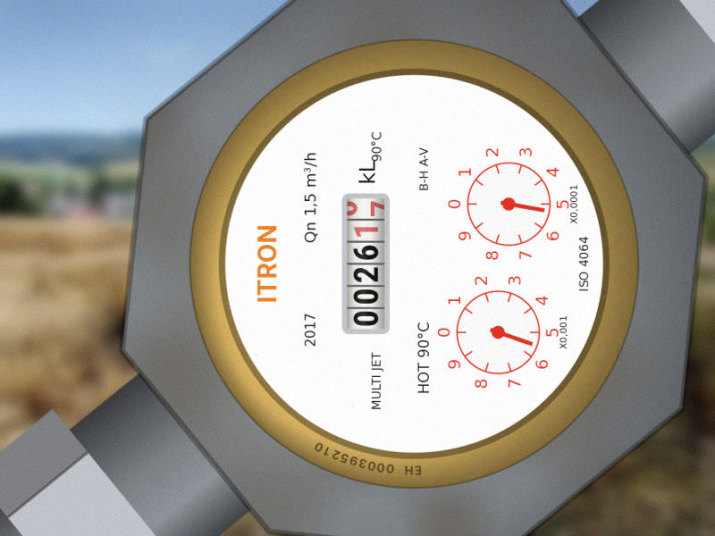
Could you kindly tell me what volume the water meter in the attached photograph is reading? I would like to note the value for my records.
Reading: 26.1655 kL
